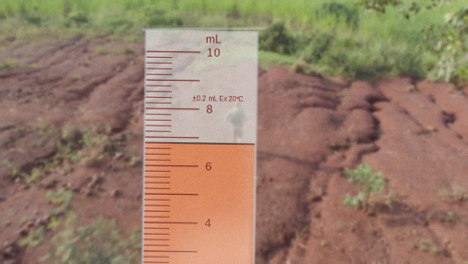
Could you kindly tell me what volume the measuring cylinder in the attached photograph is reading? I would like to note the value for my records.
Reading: 6.8 mL
